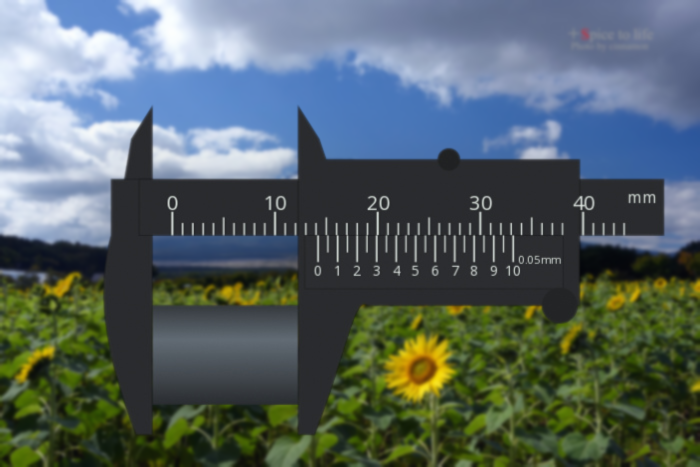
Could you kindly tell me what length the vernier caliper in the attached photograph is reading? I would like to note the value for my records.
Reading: 14.2 mm
